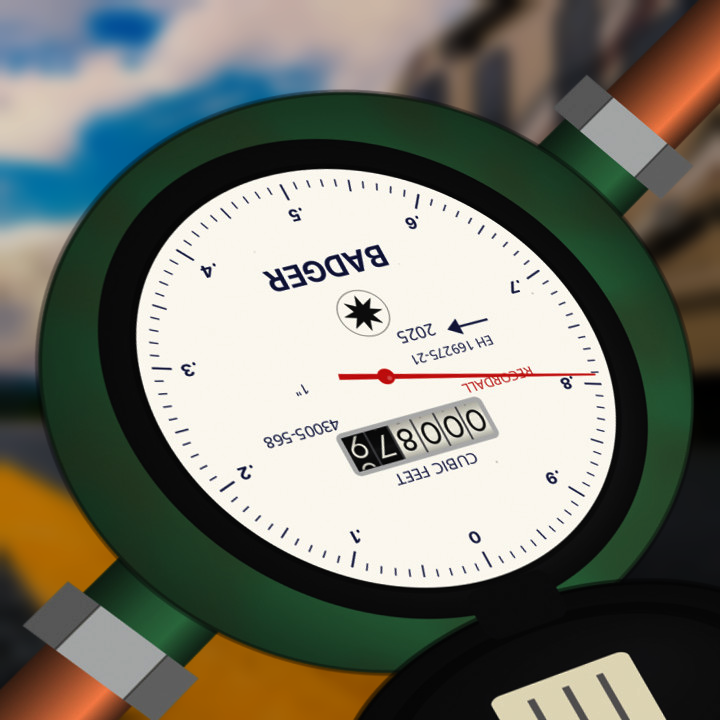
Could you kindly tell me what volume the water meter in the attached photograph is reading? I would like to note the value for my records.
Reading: 878.79 ft³
